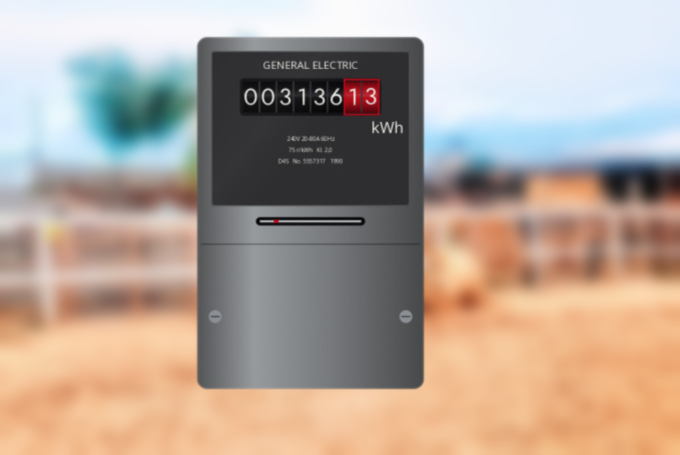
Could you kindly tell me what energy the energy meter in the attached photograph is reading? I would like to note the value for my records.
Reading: 3136.13 kWh
